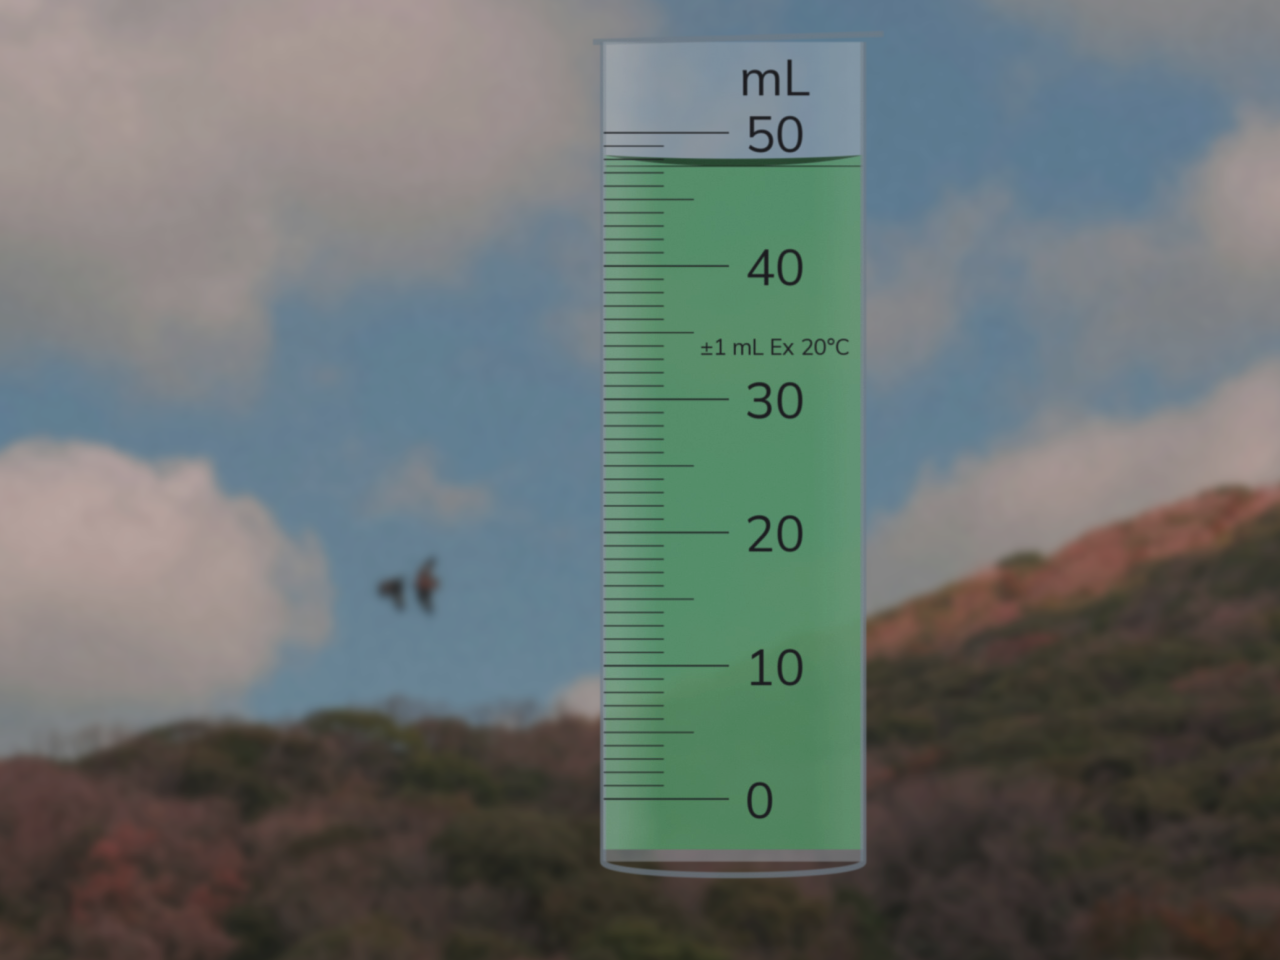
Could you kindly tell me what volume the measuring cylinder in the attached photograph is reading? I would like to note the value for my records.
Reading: 47.5 mL
